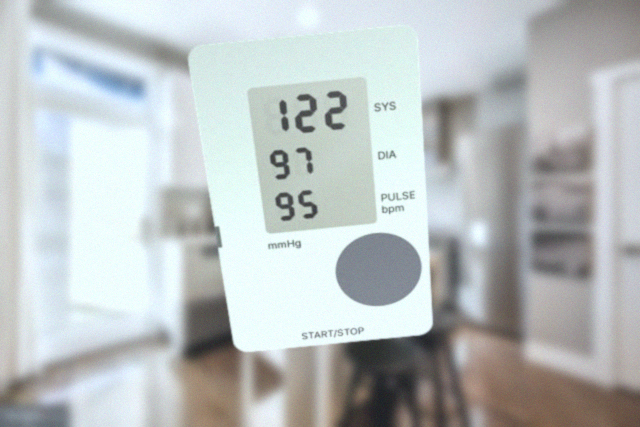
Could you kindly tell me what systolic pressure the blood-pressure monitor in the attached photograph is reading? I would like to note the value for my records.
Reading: 122 mmHg
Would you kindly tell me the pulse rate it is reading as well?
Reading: 95 bpm
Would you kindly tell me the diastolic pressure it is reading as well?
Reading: 97 mmHg
